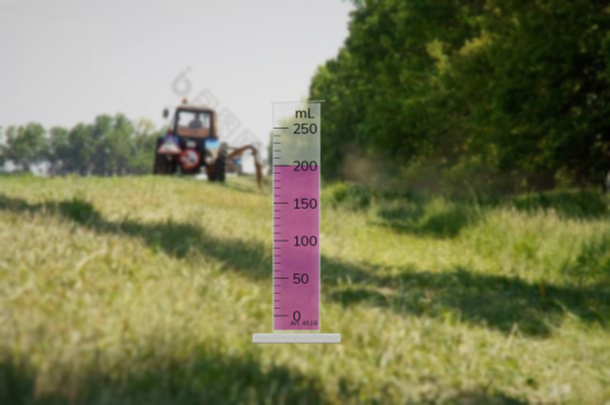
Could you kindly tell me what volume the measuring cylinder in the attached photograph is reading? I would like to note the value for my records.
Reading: 200 mL
